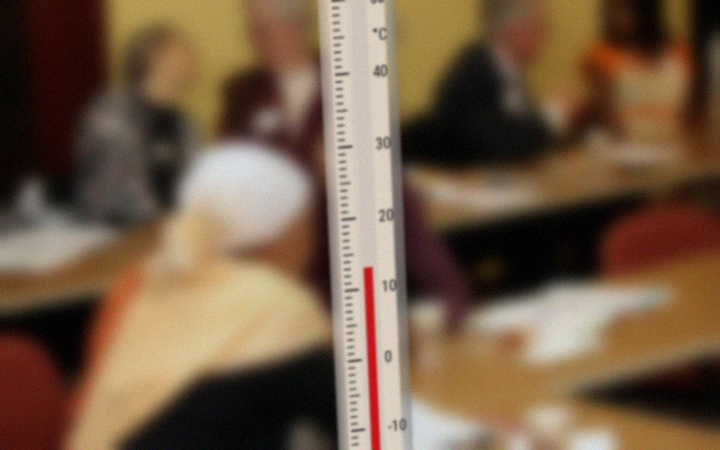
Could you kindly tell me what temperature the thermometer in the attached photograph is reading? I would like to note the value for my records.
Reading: 13 °C
